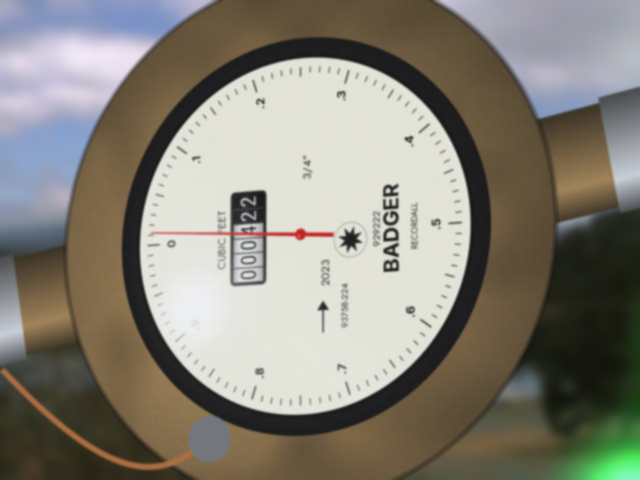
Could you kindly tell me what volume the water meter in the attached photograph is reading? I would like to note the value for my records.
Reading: 422.01 ft³
